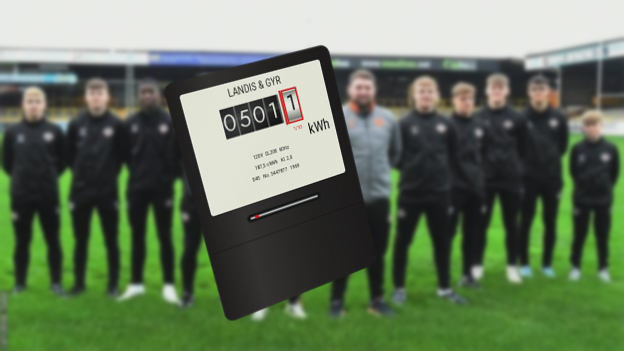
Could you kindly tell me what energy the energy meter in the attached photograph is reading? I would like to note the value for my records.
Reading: 501.1 kWh
